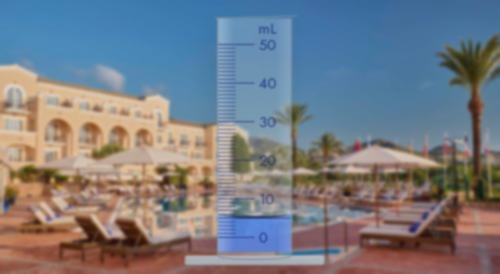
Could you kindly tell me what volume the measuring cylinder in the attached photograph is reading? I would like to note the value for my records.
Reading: 5 mL
